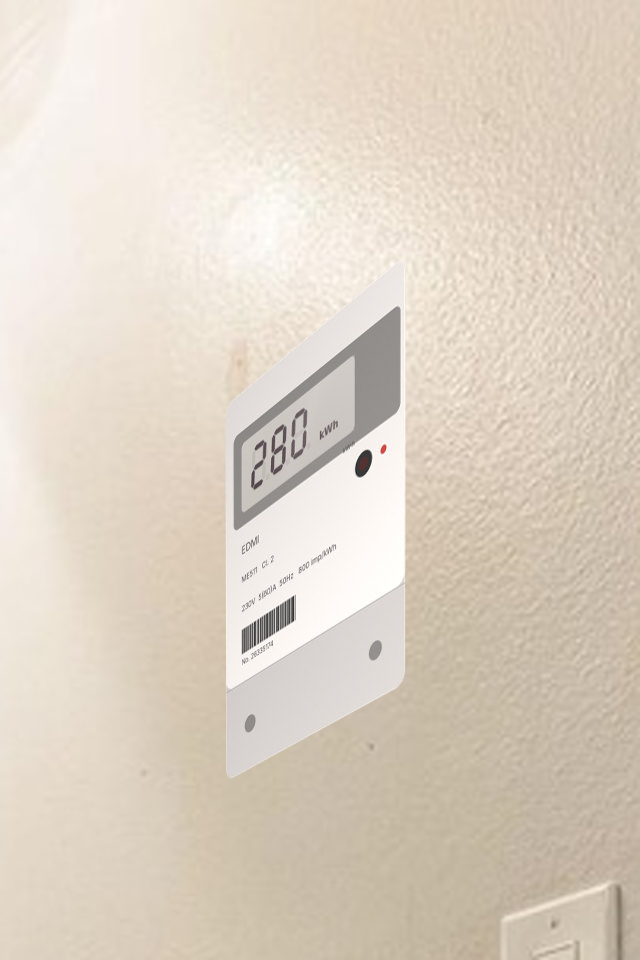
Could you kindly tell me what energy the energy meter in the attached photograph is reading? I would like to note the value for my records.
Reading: 280 kWh
